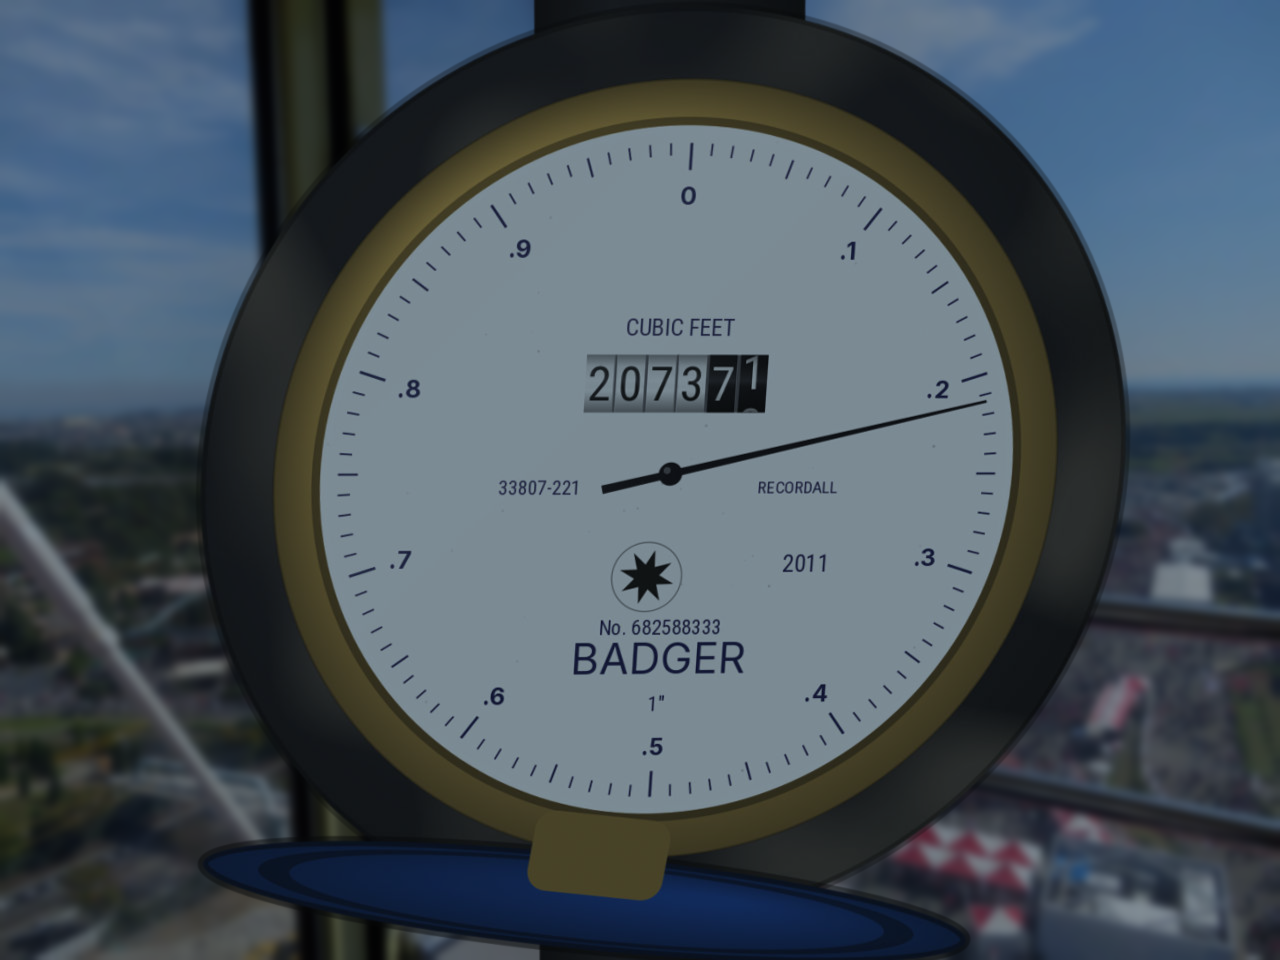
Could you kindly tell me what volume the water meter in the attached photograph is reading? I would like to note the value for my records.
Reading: 207371.21 ft³
